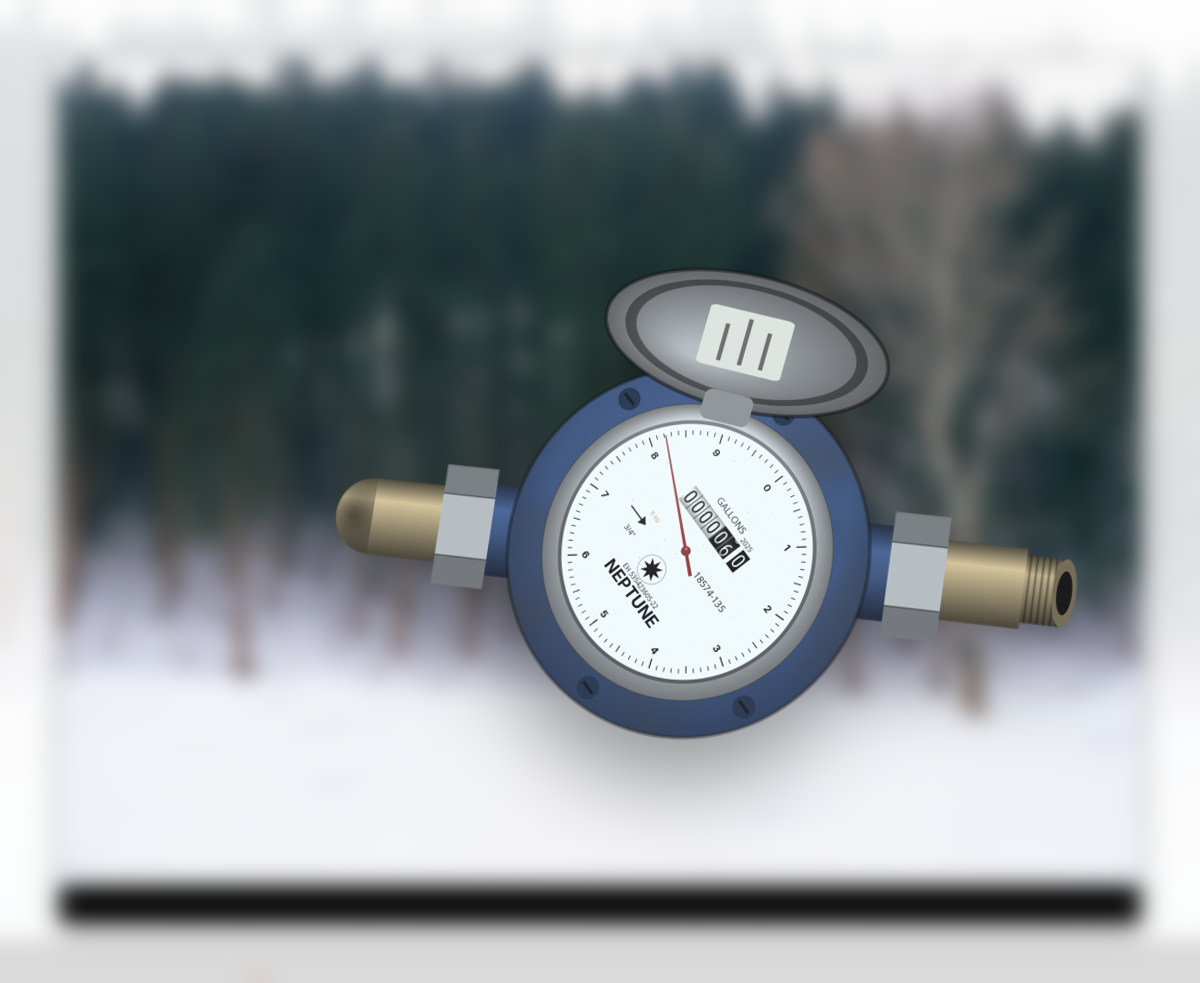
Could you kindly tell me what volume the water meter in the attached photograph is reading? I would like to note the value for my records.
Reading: 58.2 gal
